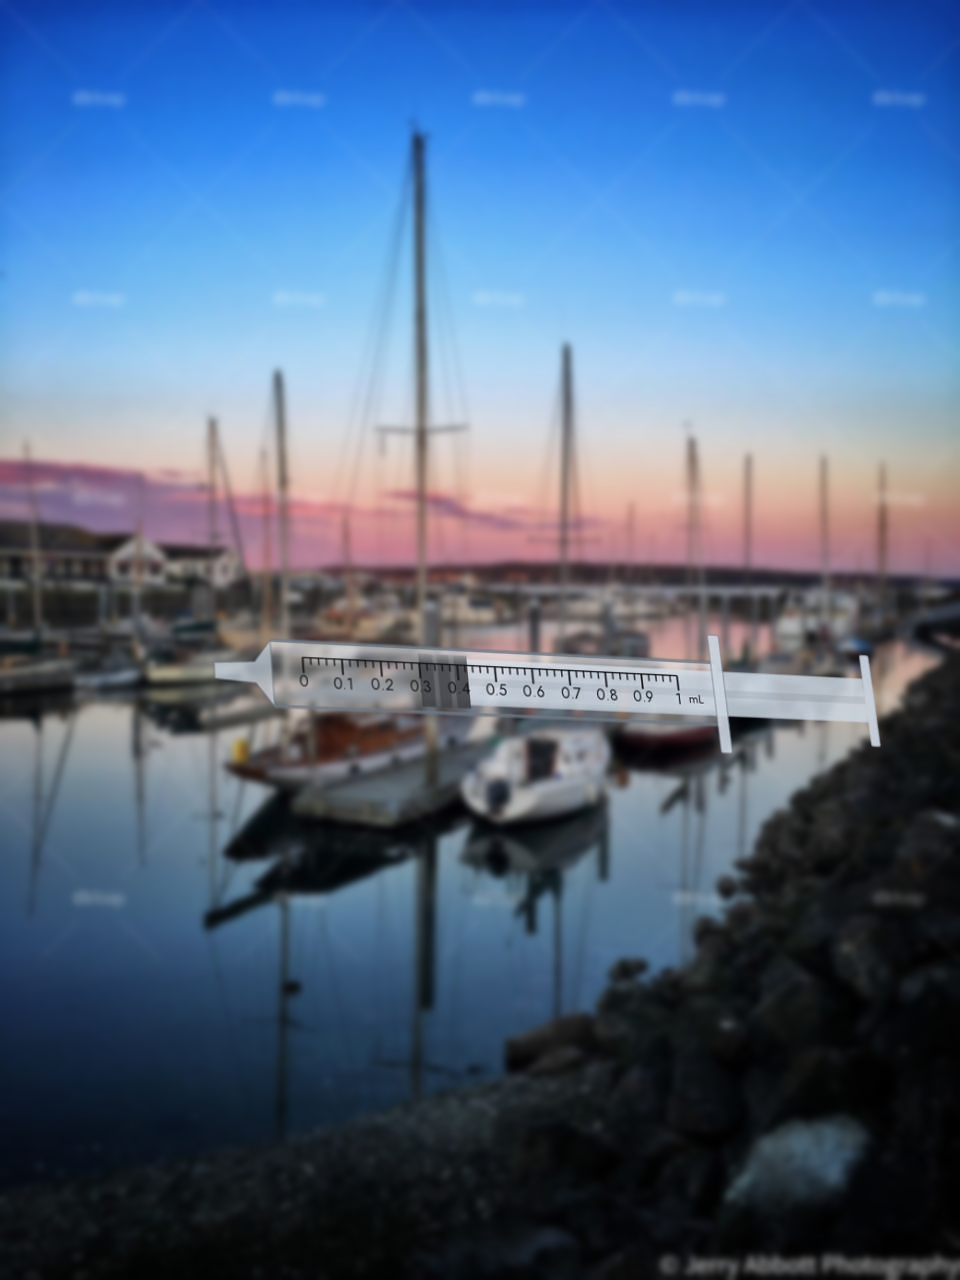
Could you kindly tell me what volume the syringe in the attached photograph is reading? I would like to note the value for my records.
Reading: 0.3 mL
